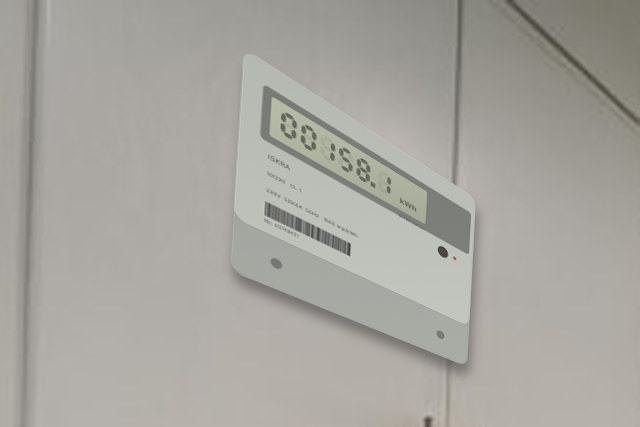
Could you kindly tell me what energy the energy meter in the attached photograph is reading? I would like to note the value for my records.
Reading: 158.1 kWh
